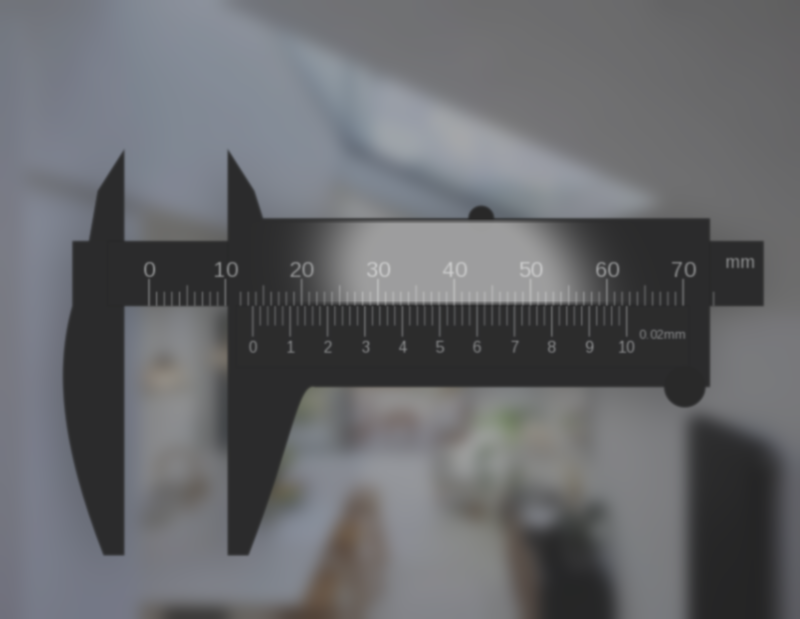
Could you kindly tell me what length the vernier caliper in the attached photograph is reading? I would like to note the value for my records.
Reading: 13.6 mm
